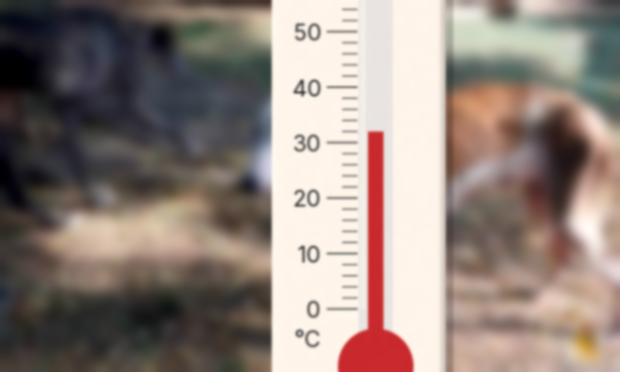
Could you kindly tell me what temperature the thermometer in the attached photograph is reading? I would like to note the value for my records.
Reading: 32 °C
